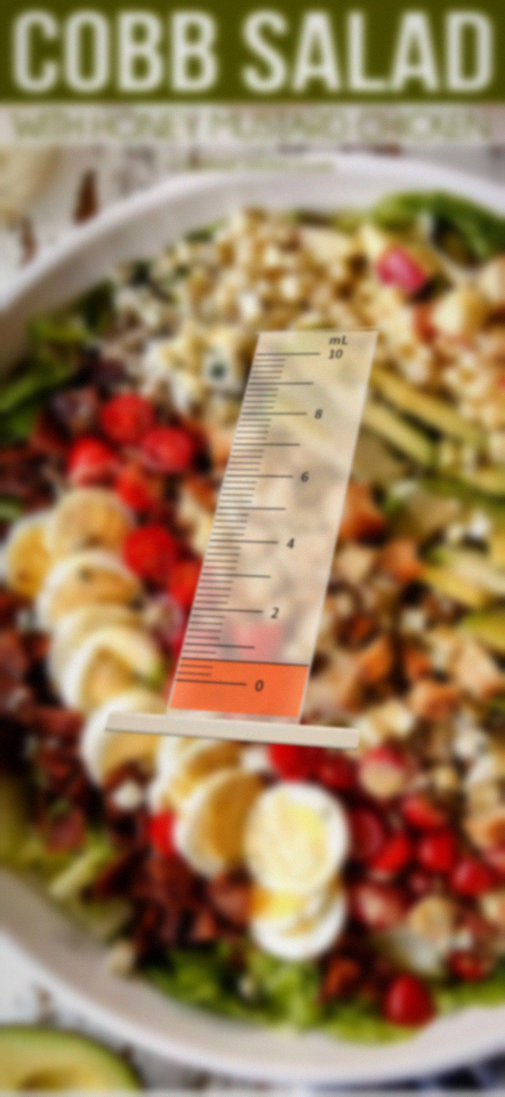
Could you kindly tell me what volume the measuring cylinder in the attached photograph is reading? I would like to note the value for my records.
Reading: 0.6 mL
